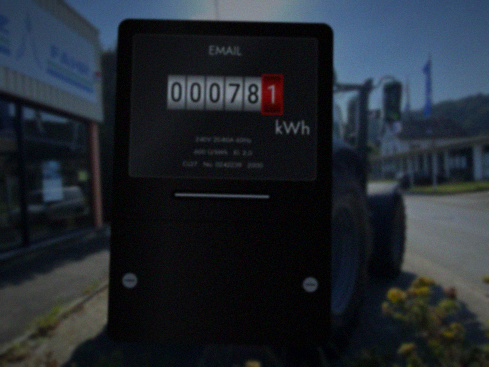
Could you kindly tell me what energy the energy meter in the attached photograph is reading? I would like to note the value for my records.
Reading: 78.1 kWh
